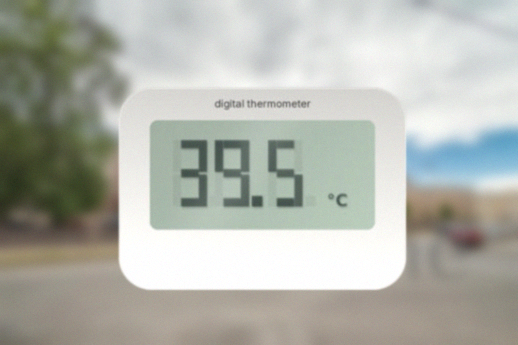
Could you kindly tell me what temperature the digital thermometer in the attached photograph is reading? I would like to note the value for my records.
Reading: 39.5 °C
